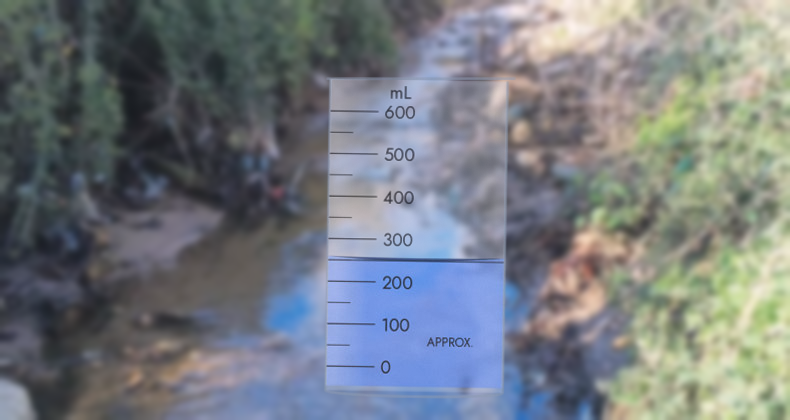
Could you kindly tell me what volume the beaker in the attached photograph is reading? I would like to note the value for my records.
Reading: 250 mL
